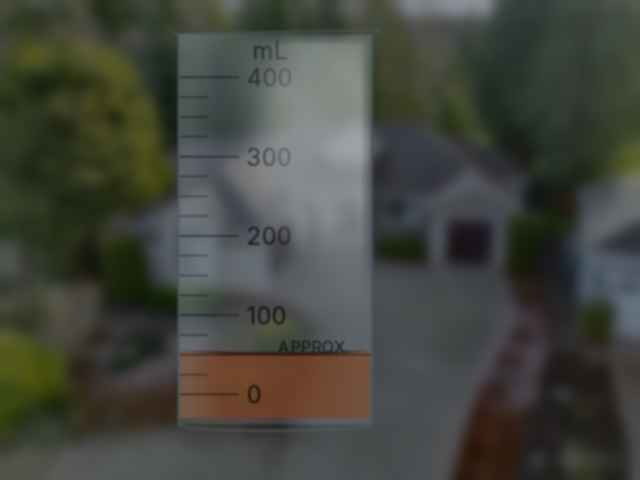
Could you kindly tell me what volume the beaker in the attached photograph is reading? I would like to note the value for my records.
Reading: 50 mL
